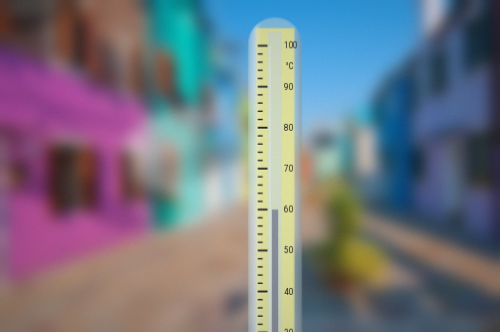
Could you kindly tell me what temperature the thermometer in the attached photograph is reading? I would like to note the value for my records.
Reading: 60 °C
